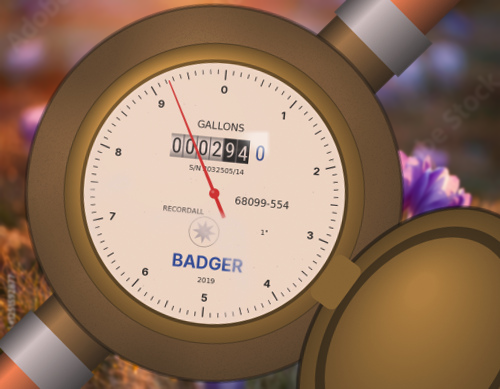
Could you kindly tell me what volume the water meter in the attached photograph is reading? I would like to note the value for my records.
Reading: 2939.2 gal
